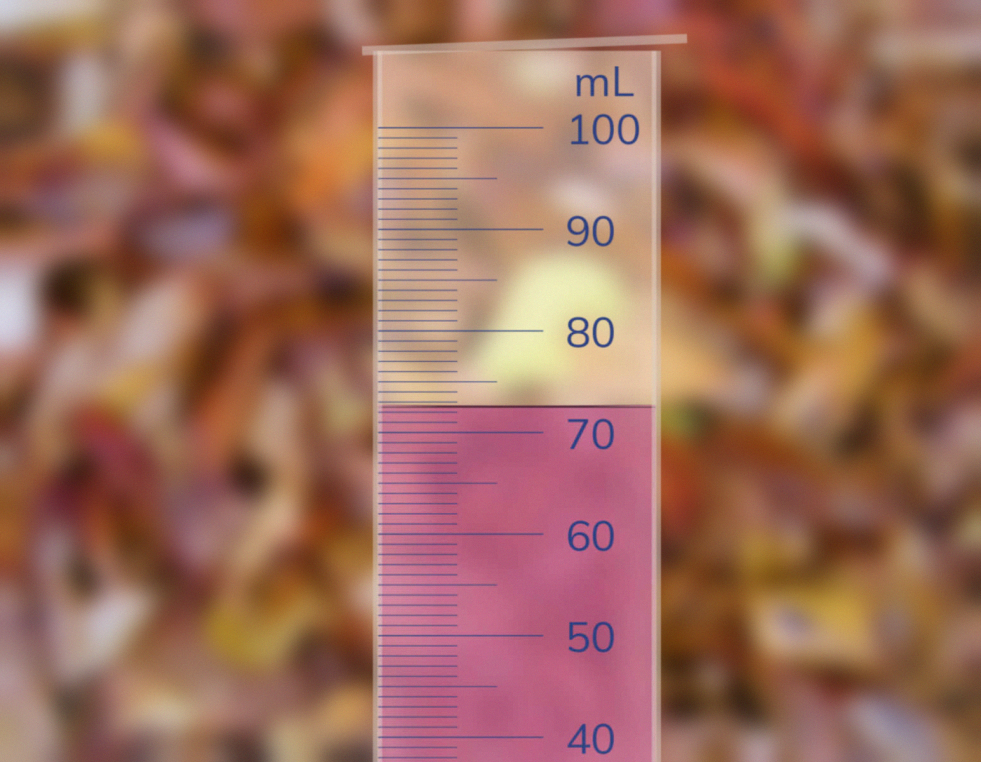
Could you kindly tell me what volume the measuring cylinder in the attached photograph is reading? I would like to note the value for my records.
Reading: 72.5 mL
